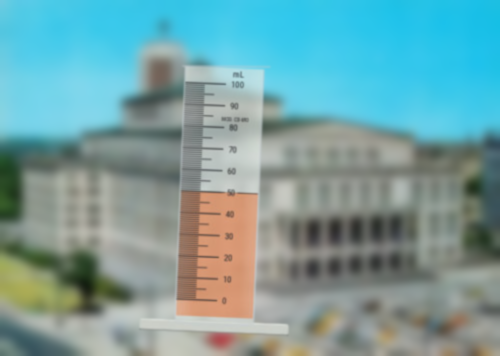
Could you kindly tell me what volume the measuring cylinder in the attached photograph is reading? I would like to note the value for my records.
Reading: 50 mL
